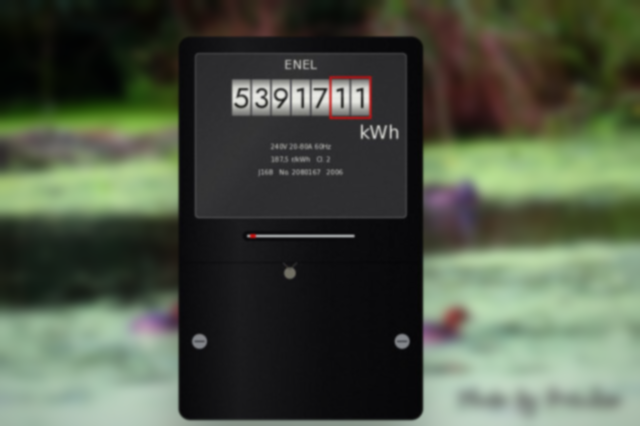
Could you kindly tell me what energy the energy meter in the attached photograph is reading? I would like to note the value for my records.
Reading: 53917.11 kWh
